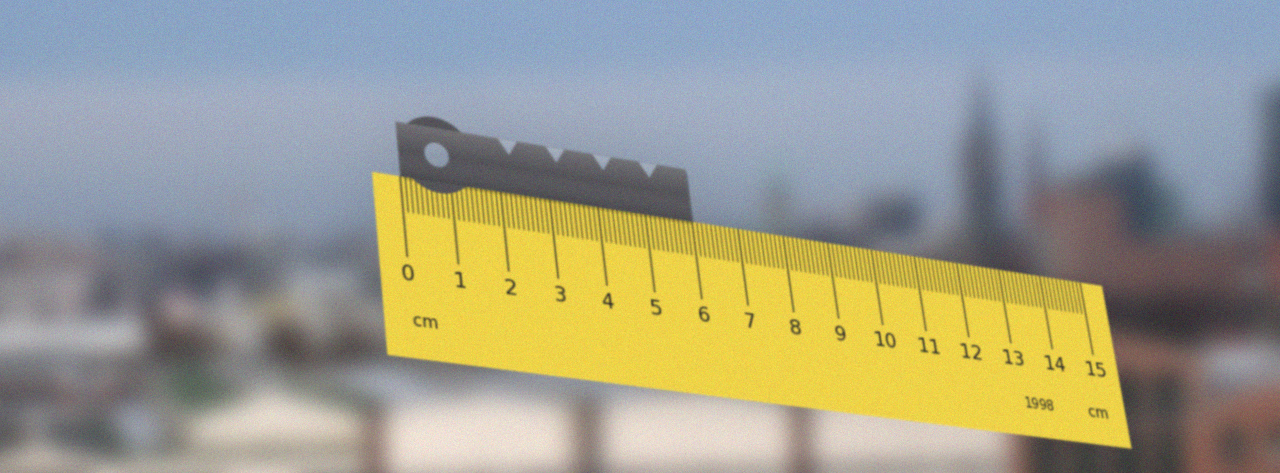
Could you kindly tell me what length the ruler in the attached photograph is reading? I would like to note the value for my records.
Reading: 6 cm
